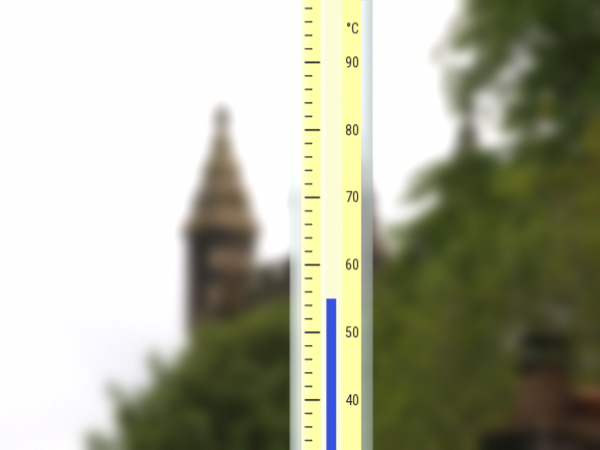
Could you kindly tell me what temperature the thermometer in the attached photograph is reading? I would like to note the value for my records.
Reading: 55 °C
